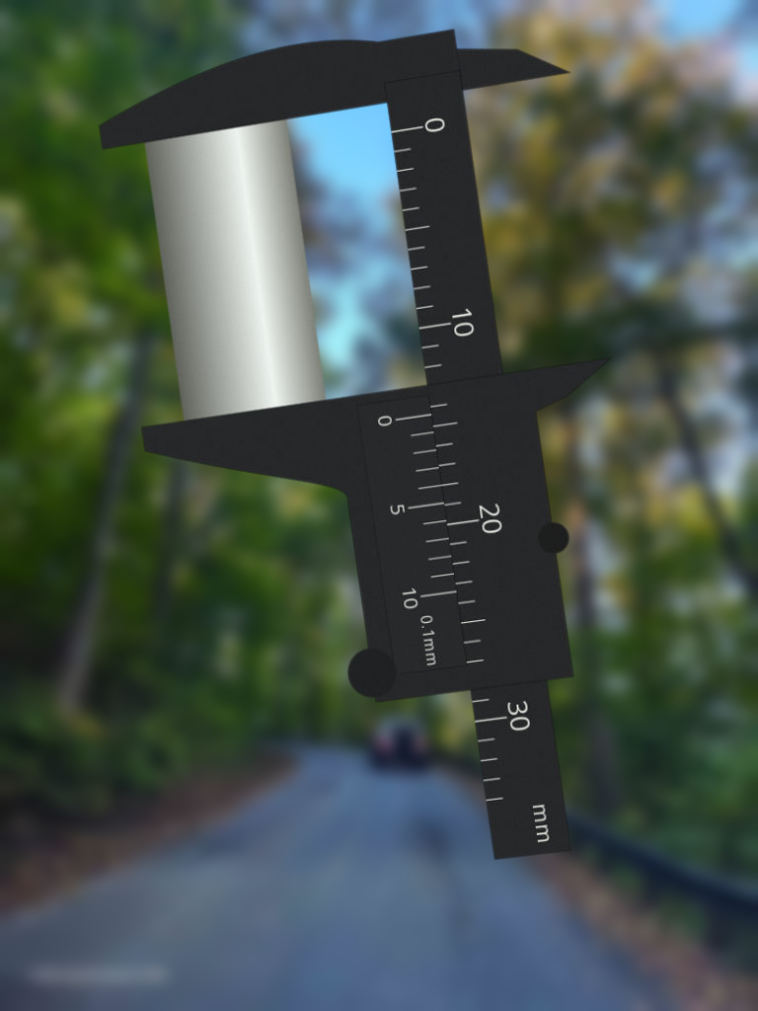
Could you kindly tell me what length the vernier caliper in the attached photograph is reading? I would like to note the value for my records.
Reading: 14.4 mm
